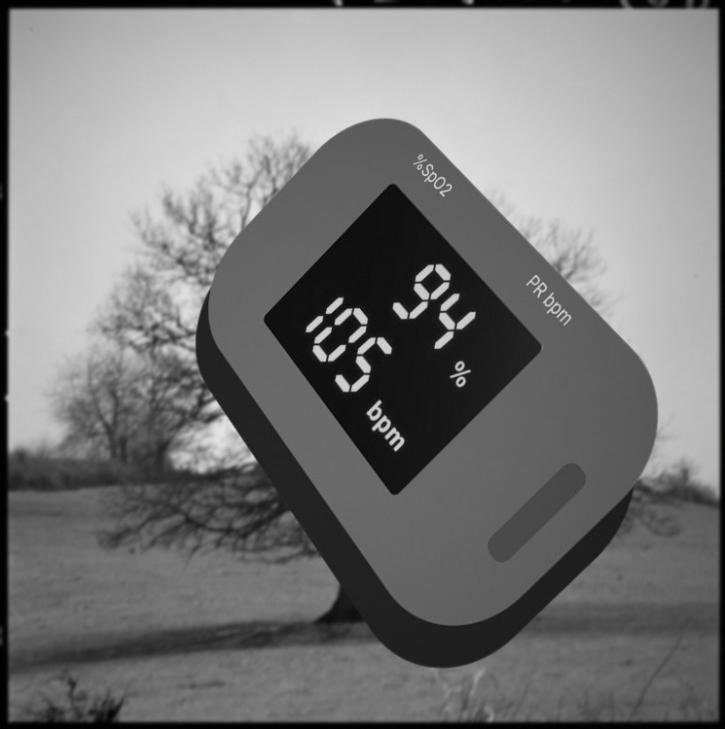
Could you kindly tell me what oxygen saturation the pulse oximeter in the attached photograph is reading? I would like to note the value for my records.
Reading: 94 %
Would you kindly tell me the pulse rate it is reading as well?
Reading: 105 bpm
